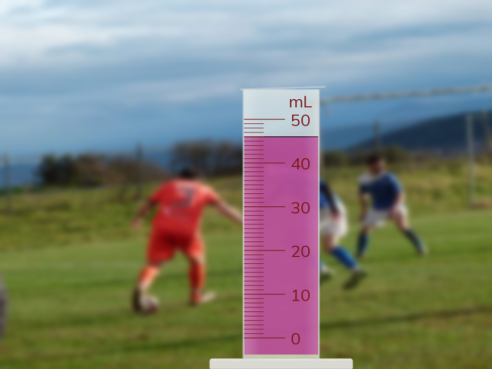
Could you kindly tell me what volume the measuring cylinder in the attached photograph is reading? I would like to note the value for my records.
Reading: 46 mL
